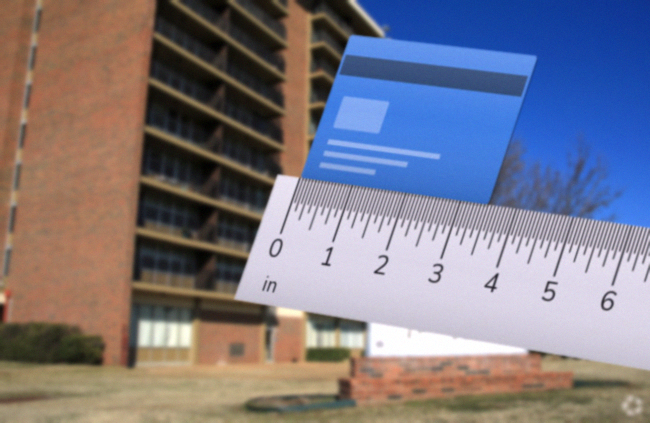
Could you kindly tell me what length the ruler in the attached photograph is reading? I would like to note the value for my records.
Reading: 3.5 in
